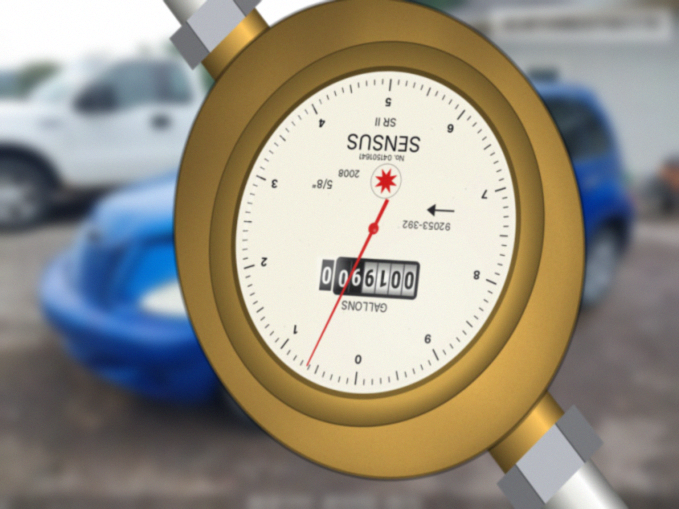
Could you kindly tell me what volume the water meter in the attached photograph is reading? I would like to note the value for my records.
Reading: 19900.6 gal
